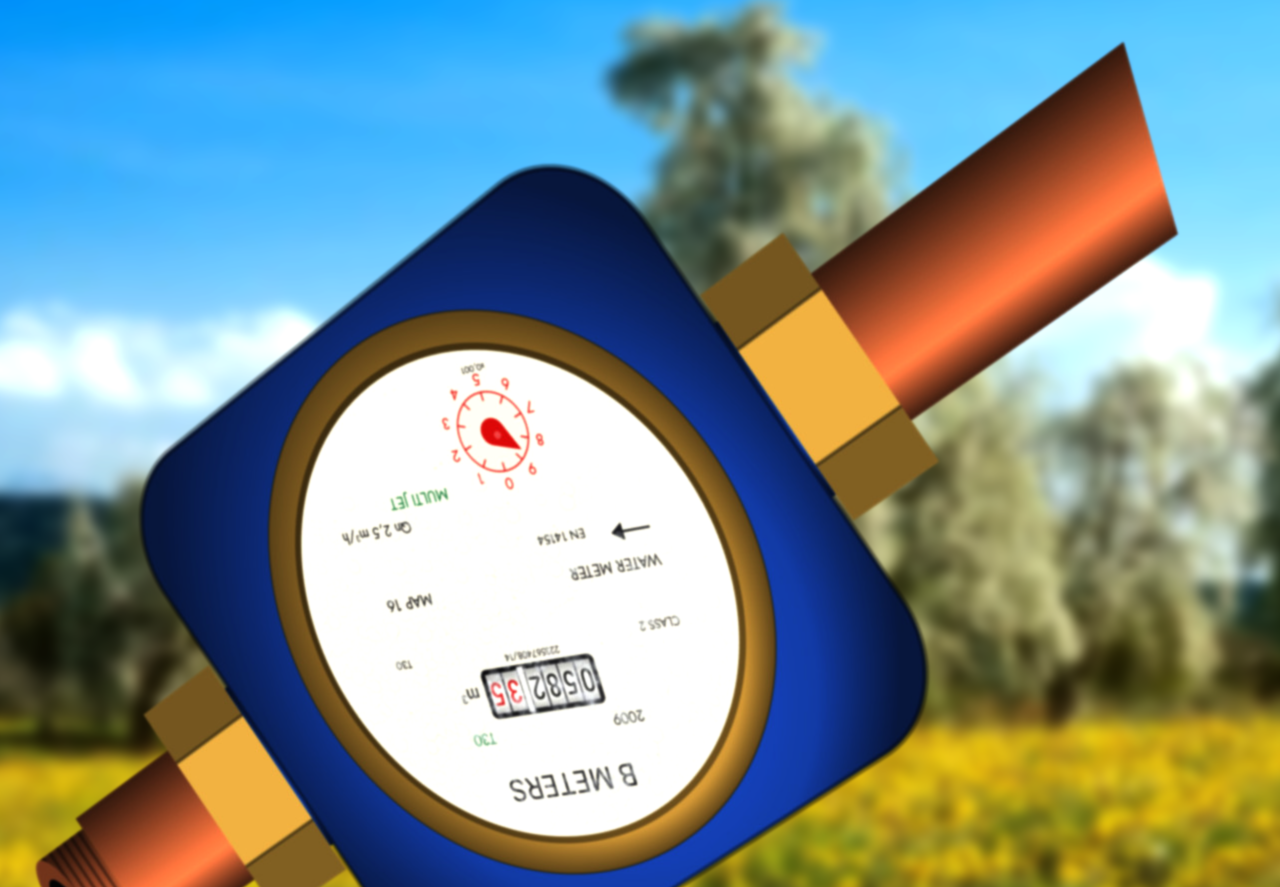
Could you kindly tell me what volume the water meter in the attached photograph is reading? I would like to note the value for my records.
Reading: 582.358 m³
